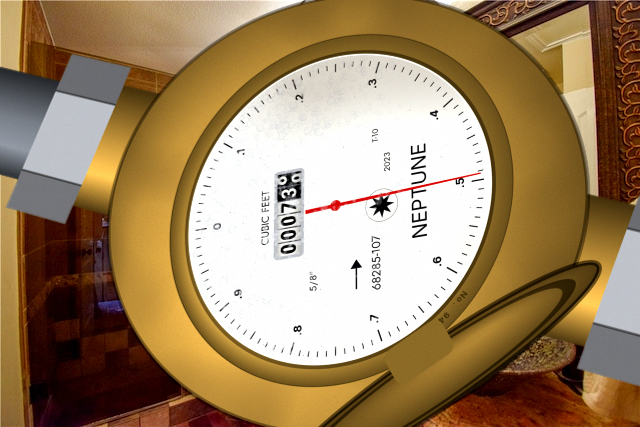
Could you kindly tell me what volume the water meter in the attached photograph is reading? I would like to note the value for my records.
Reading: 738.49 ft³
